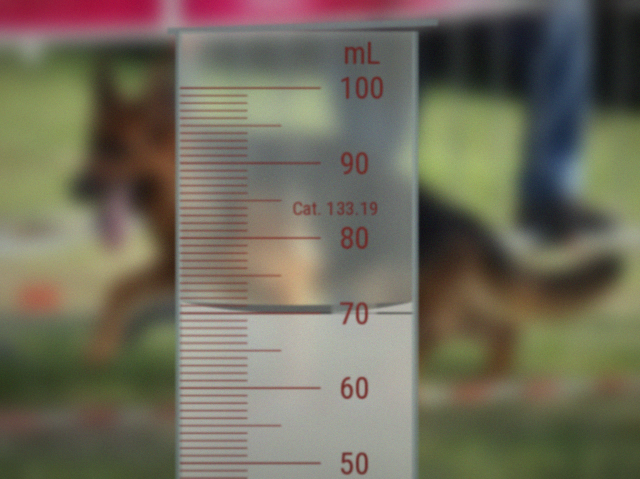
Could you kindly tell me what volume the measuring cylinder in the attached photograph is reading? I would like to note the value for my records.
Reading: 70 mL
